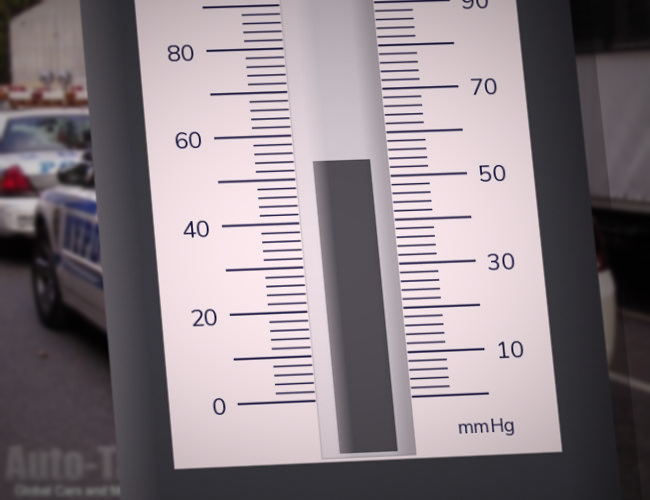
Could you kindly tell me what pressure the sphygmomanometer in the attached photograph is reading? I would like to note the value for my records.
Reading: 54 mmHg
